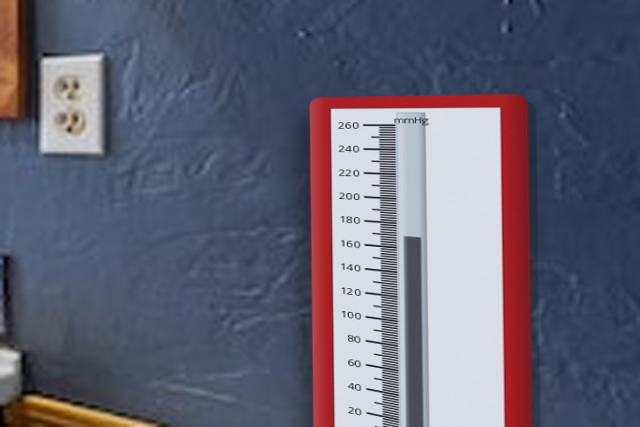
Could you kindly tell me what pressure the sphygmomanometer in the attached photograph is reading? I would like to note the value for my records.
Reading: 170 mmHg
